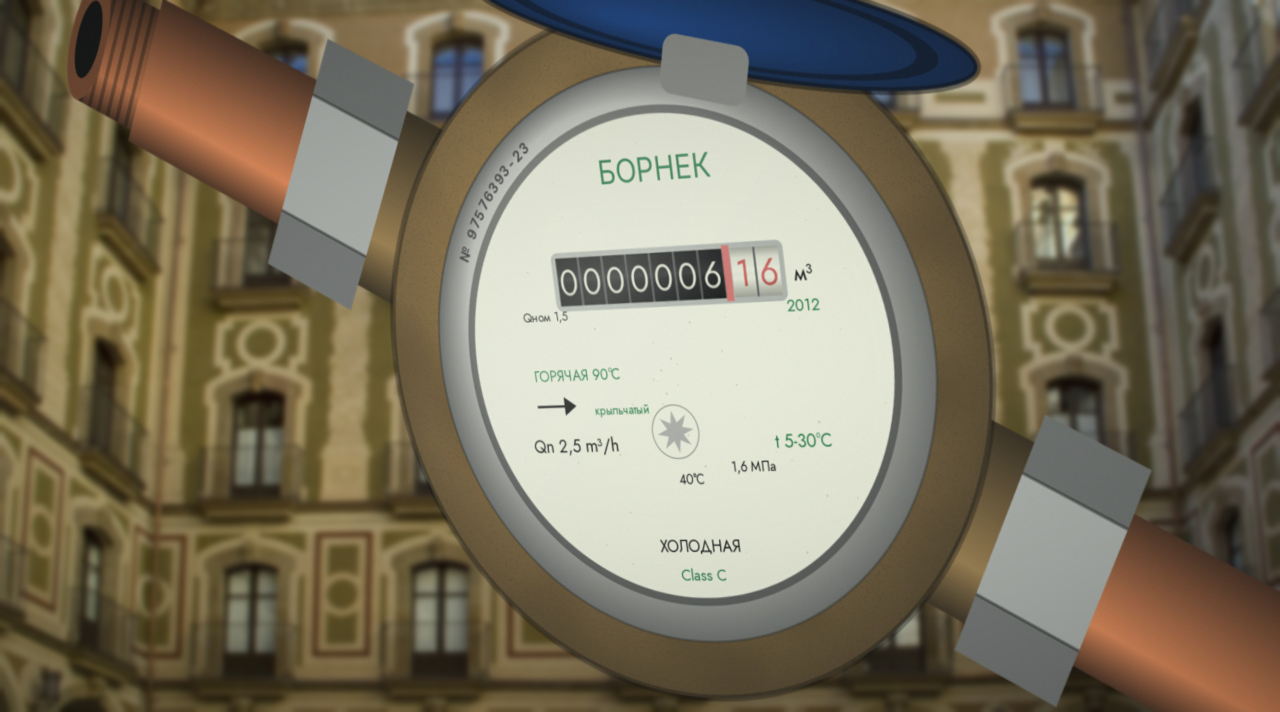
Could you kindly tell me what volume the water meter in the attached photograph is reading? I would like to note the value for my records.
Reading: 6.16 m³
